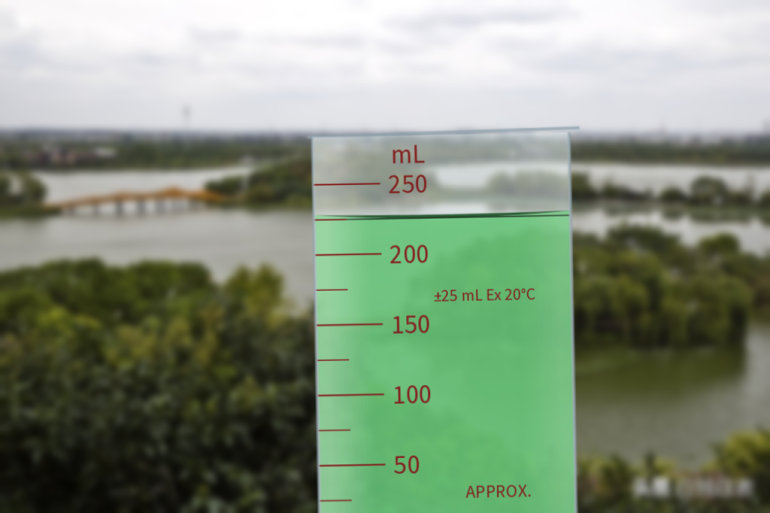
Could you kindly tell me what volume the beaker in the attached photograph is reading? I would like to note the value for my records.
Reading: 225 mL
